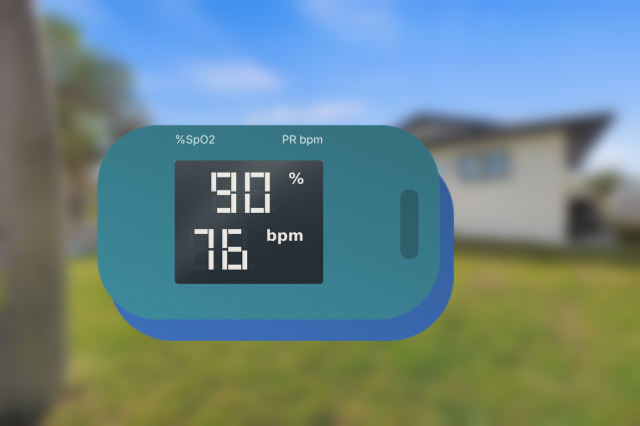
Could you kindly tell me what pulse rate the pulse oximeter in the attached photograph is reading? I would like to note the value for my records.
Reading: 76 bpm
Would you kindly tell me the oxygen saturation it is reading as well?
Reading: 90 %
